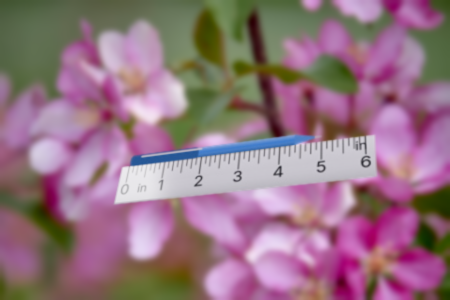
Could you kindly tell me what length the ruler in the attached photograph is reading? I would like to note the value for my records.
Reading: 5 in
